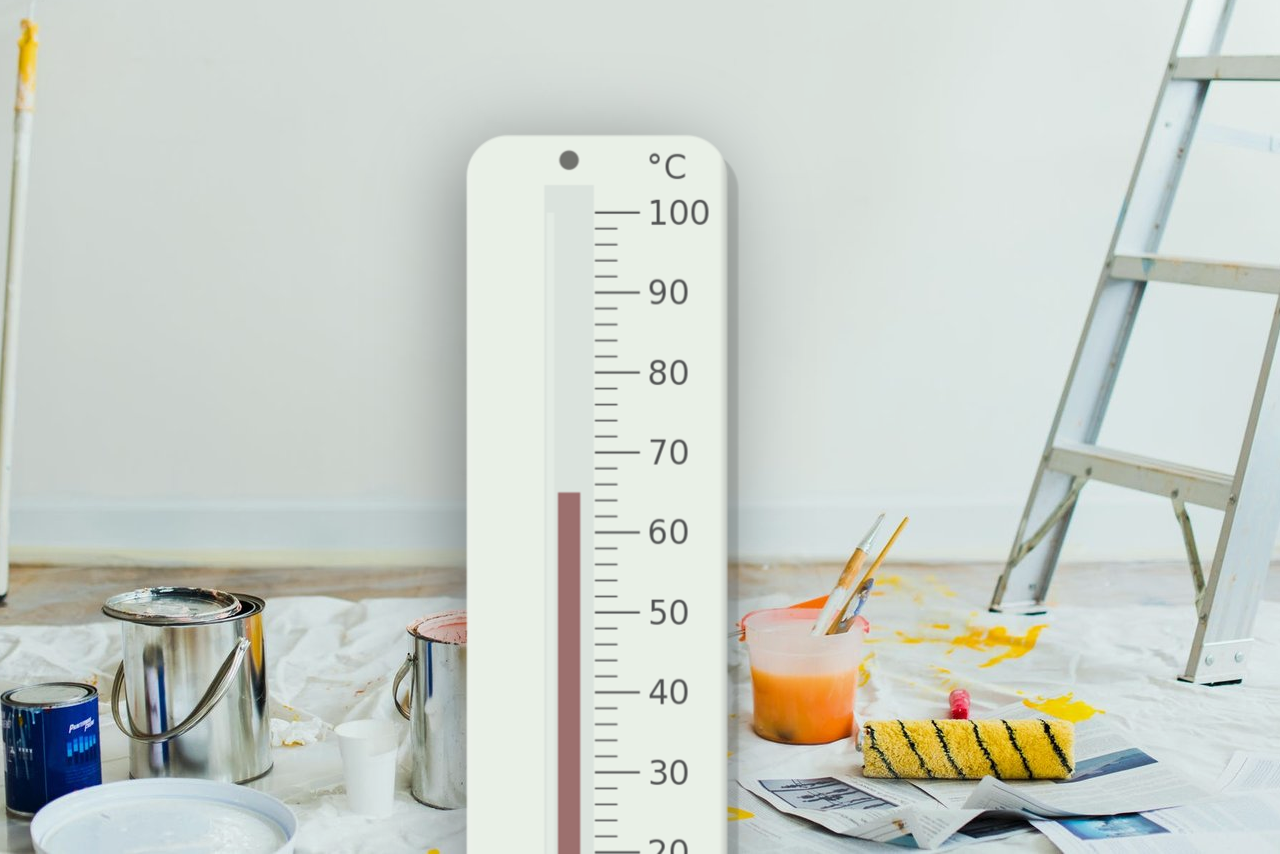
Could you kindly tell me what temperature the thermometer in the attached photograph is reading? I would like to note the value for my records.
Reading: 65 °C
